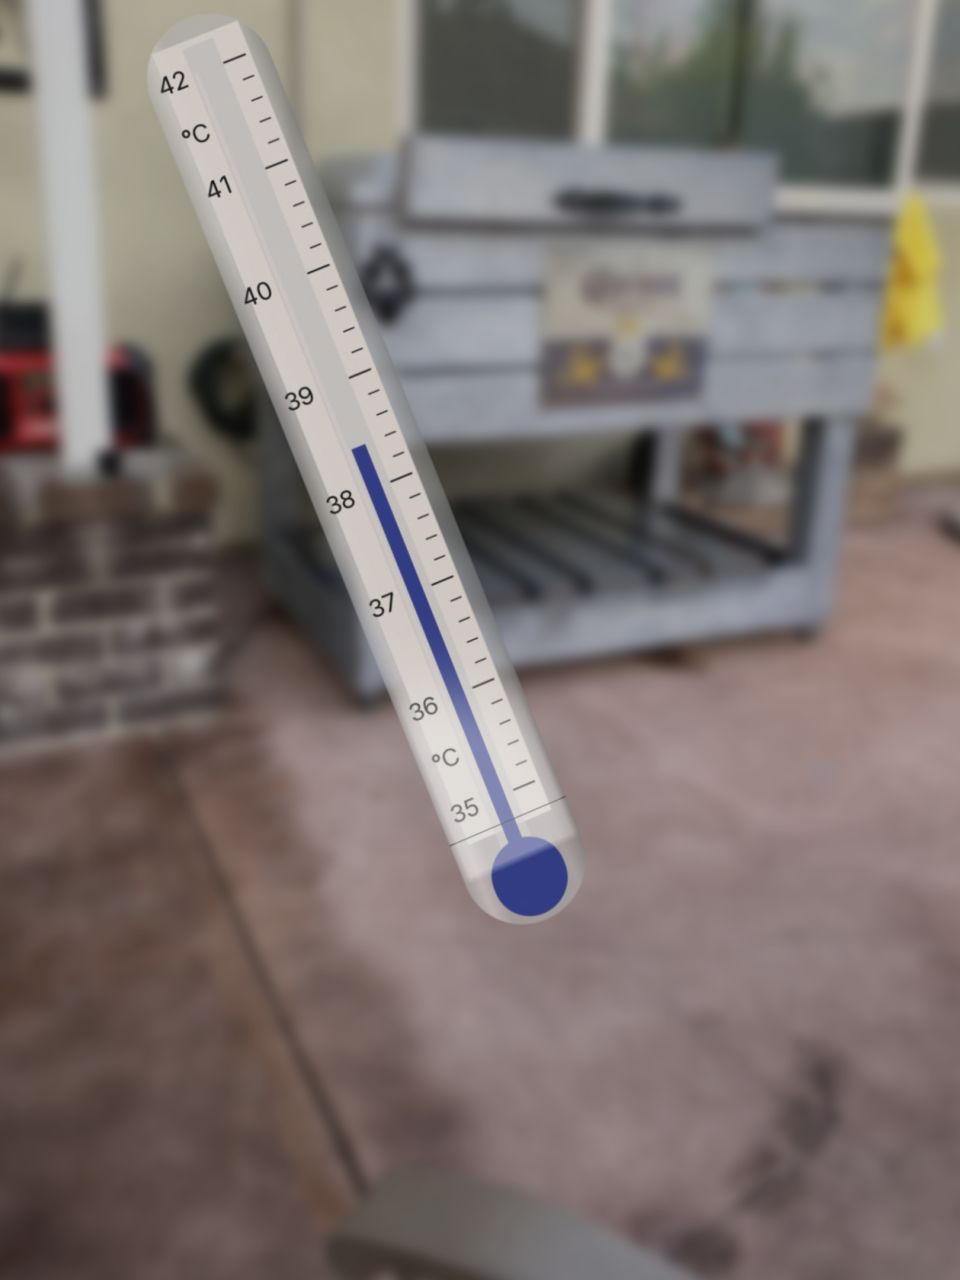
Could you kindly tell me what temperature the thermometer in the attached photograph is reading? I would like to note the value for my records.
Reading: 38.4 °C
